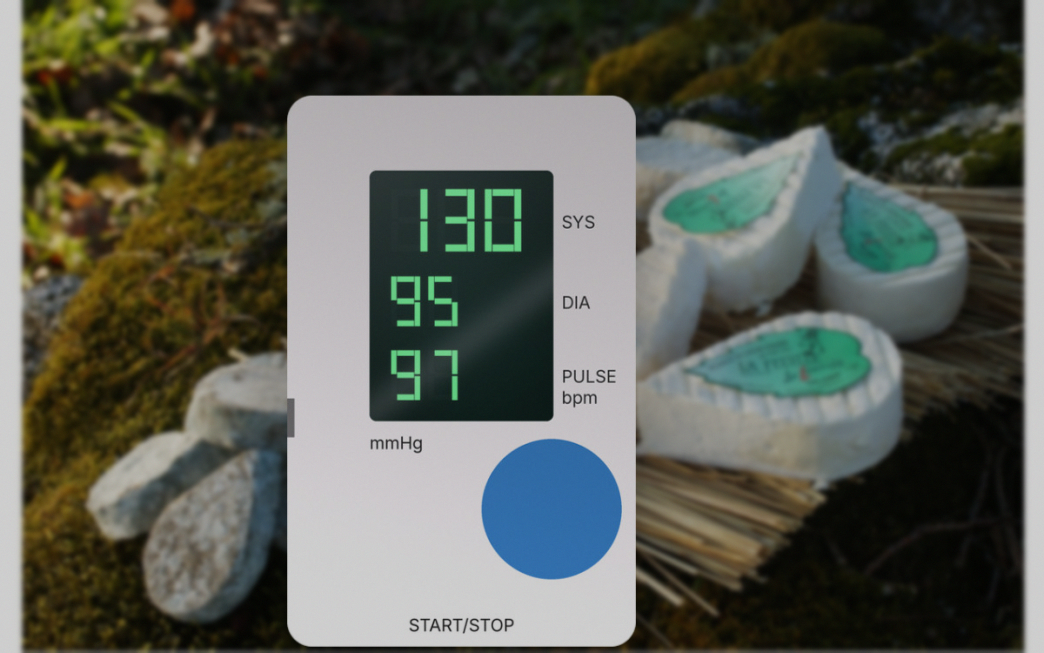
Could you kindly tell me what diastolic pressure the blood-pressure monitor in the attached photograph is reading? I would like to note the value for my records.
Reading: 95 mmHg
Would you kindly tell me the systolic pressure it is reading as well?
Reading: 130 mmHg
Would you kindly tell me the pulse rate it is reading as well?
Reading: 97 bpm
